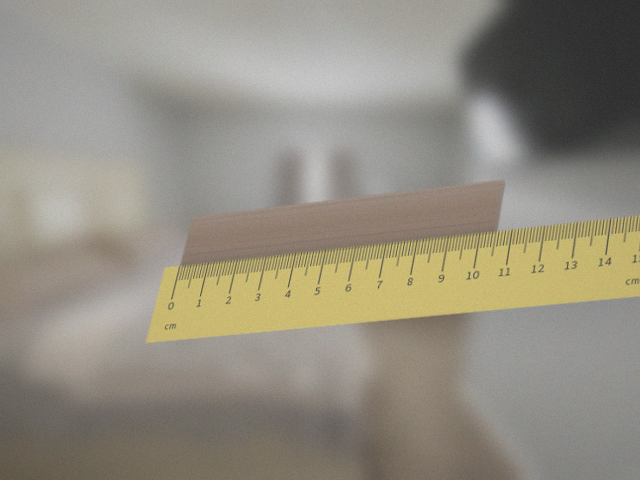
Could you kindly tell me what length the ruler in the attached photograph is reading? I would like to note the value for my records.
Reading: 10.5 cm
